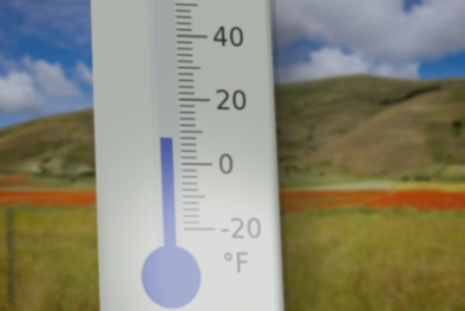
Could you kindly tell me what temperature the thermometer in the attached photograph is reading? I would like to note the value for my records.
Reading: 8 °F
